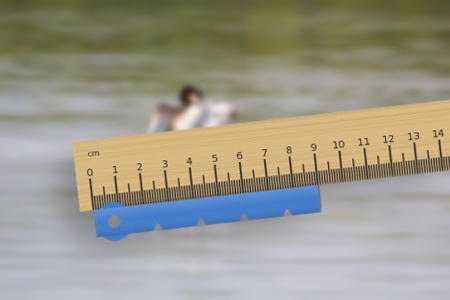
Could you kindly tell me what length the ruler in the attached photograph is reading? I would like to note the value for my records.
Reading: 9 cm
